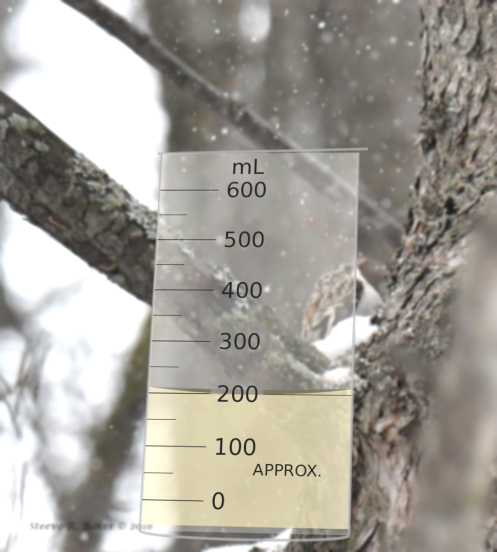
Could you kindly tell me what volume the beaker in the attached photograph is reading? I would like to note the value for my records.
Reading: 200 mL
